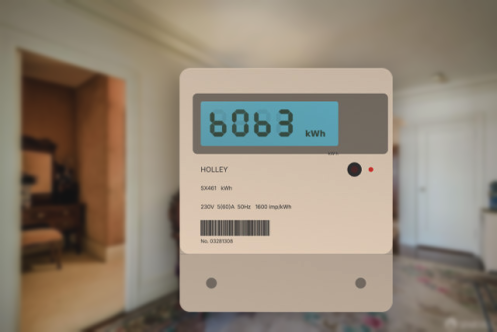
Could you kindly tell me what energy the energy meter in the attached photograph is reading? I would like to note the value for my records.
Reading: 6063 kWh
